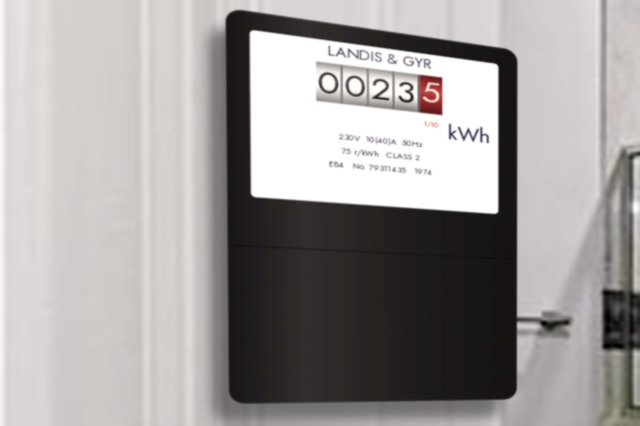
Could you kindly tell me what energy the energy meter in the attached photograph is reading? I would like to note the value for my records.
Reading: 23.5 kWh
